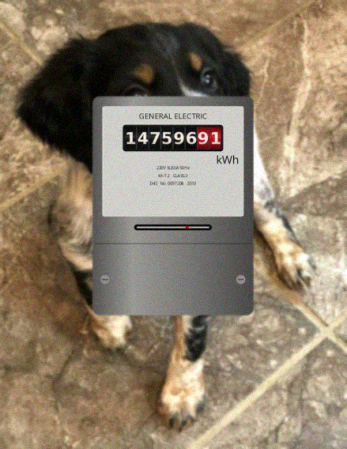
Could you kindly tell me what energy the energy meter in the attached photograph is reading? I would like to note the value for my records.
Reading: 147596.91 kWh
